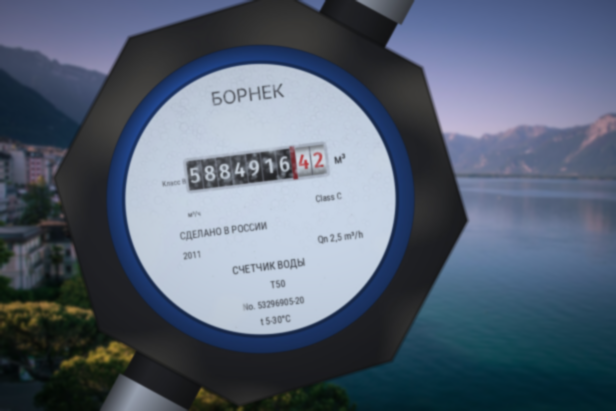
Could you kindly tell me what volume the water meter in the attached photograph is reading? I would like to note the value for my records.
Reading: 5884916.42 m³
